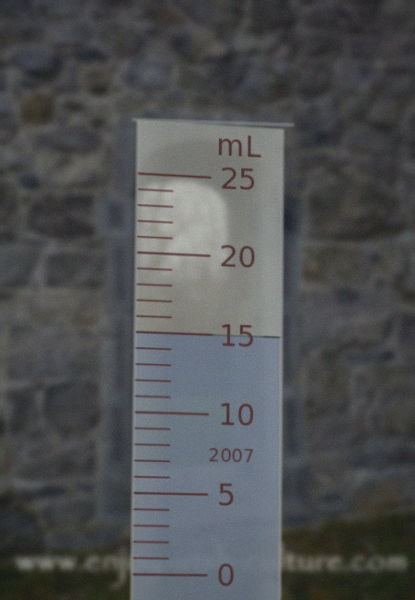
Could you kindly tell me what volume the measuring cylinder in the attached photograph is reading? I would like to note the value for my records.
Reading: 15 mL
